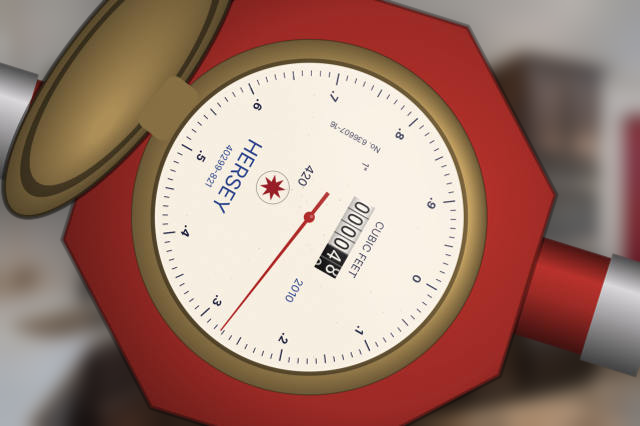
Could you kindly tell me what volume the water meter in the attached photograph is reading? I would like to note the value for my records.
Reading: 48.27 ft³
